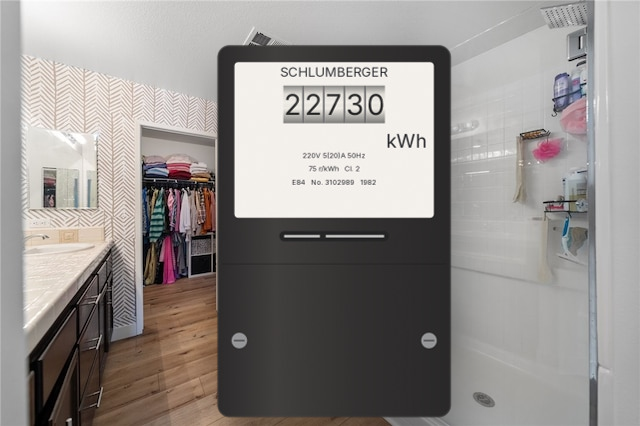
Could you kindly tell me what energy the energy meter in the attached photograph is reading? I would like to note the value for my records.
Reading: 22730 kWh
